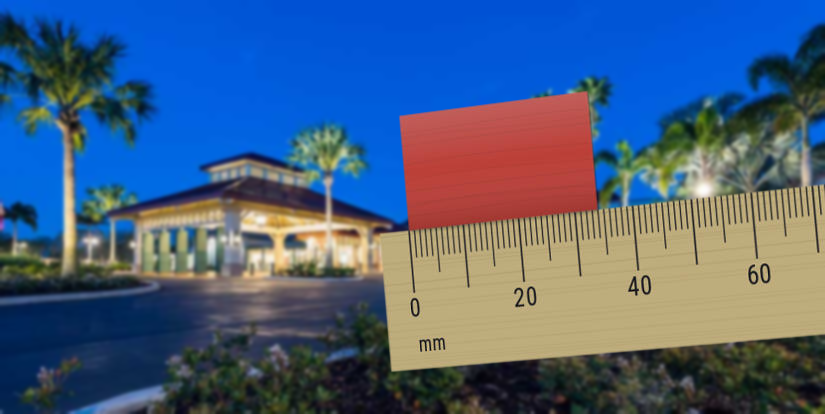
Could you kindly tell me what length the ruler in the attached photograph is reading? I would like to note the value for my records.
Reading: 34 mm
